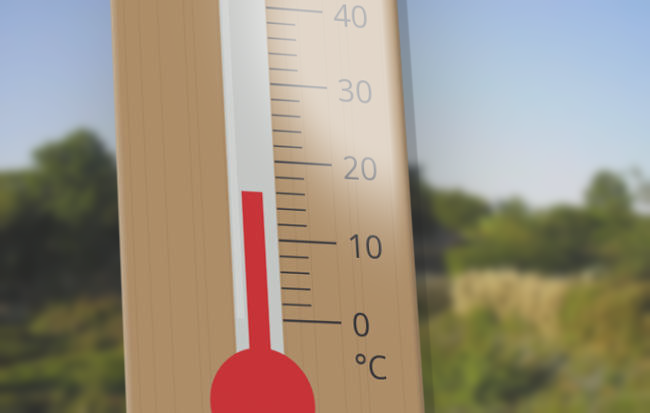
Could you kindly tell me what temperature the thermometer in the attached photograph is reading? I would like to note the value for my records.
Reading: 16 °C
